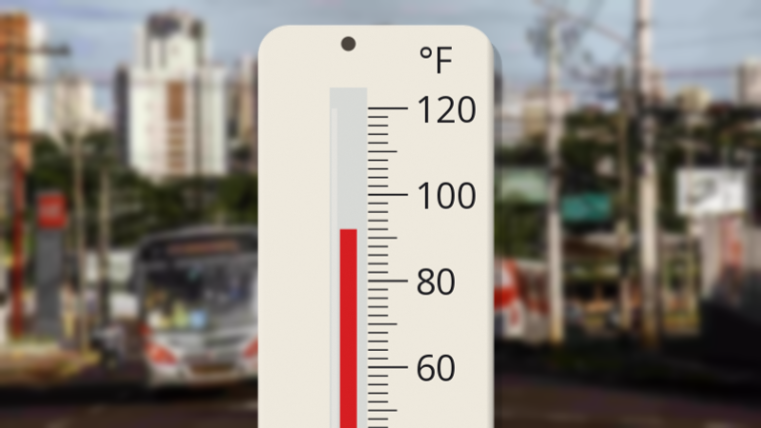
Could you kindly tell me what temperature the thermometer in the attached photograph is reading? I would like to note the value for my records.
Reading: 92 °F
